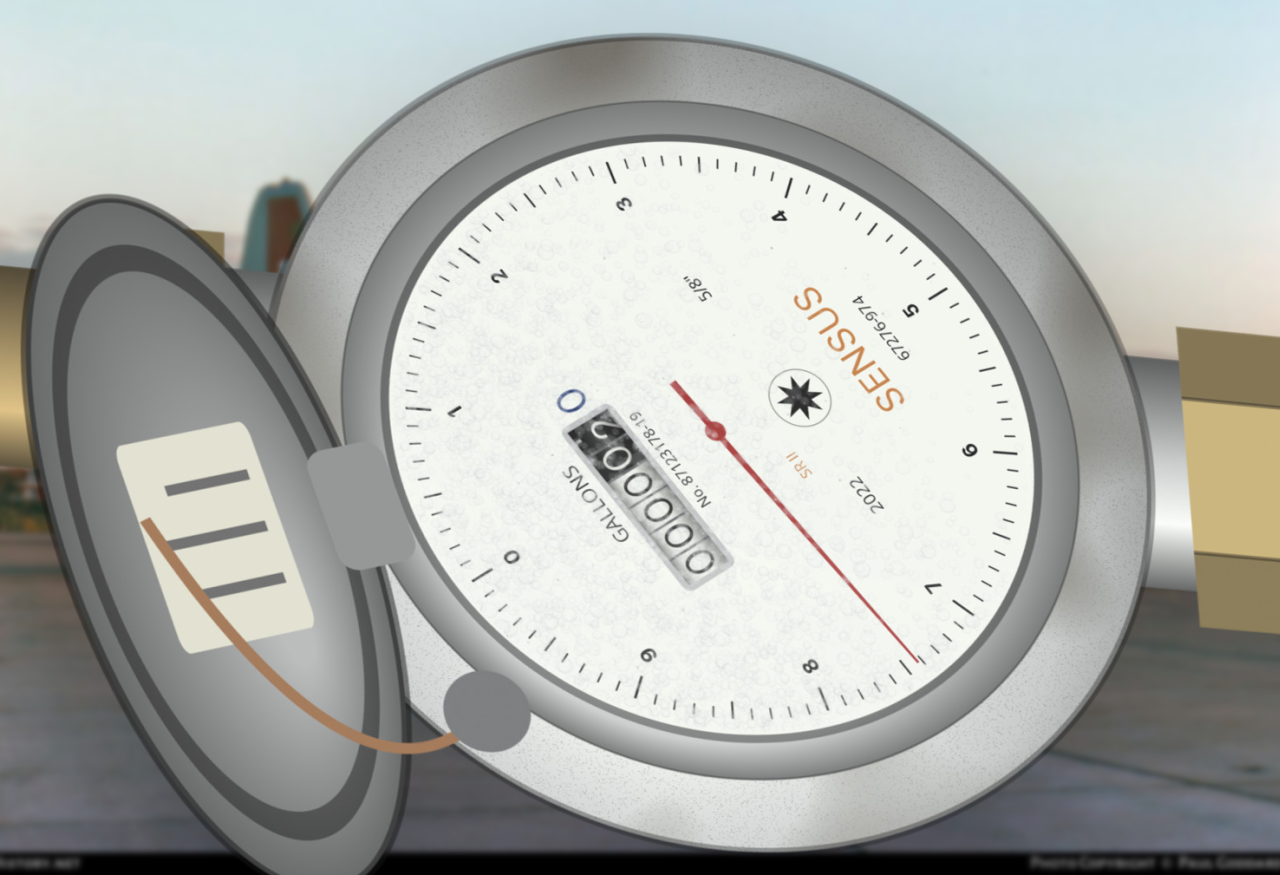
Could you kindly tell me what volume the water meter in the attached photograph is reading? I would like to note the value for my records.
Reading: 17.4 gal
